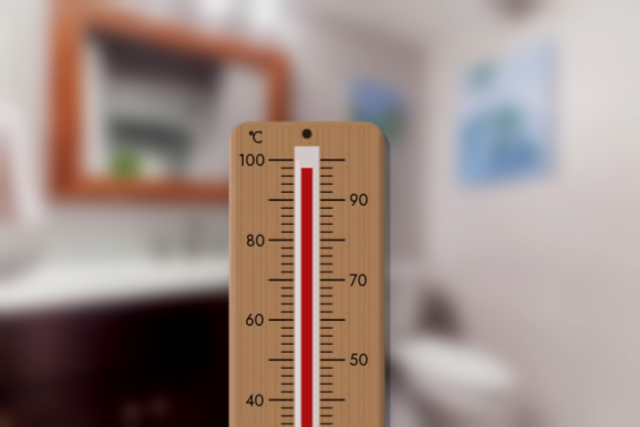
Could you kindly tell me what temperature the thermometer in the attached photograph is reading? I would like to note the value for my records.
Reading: 98 °C
